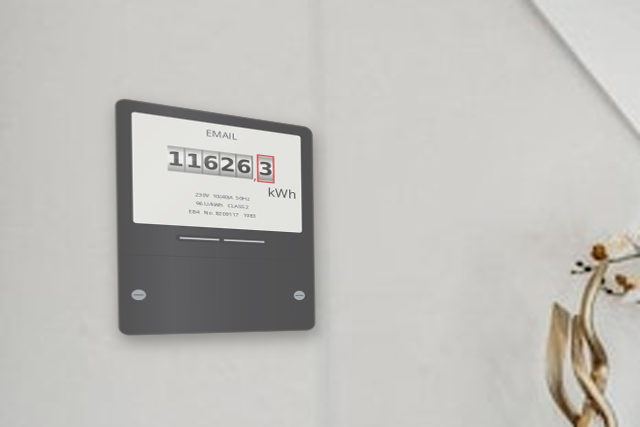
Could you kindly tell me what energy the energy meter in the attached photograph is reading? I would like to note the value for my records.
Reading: 11626.3 kWh
